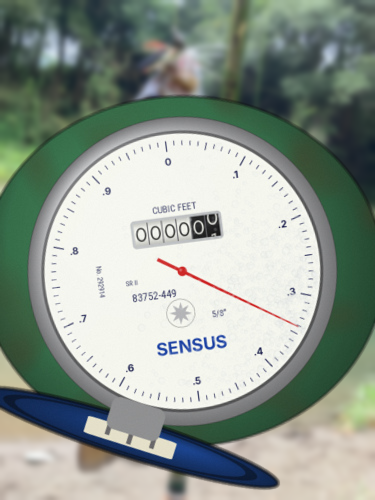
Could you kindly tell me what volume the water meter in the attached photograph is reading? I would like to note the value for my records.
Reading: 0.34 ft³
